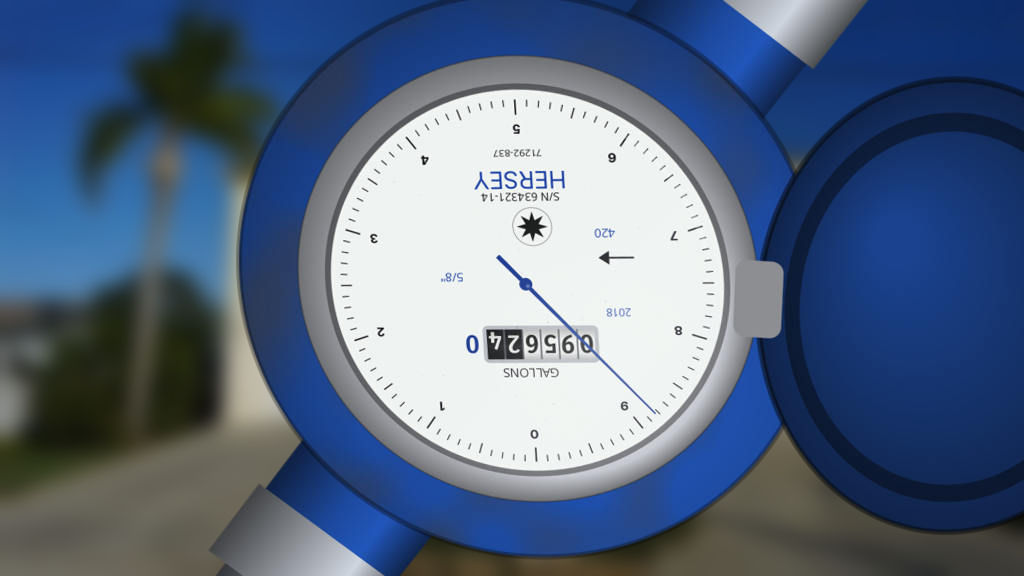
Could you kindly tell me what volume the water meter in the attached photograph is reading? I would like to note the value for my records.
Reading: 956238.8 gal
